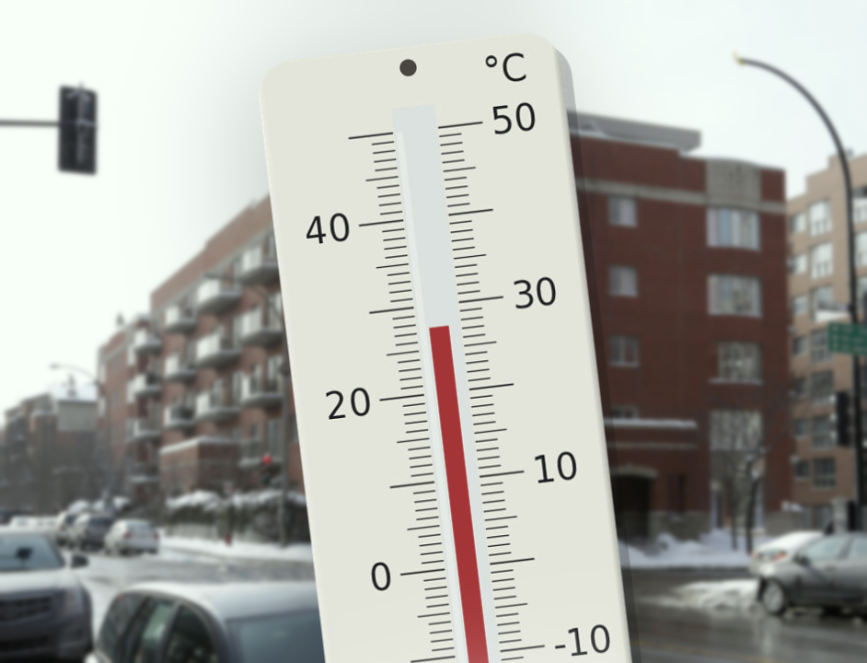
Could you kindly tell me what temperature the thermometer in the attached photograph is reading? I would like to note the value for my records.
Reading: 27.5 °C
